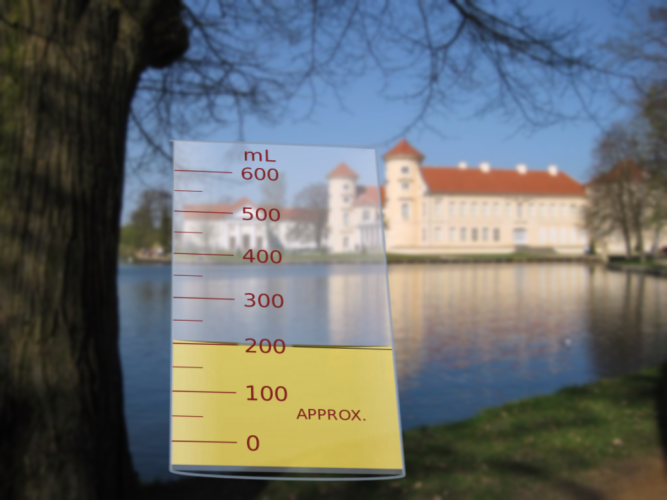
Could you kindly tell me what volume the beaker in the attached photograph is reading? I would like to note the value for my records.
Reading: 200 mL
